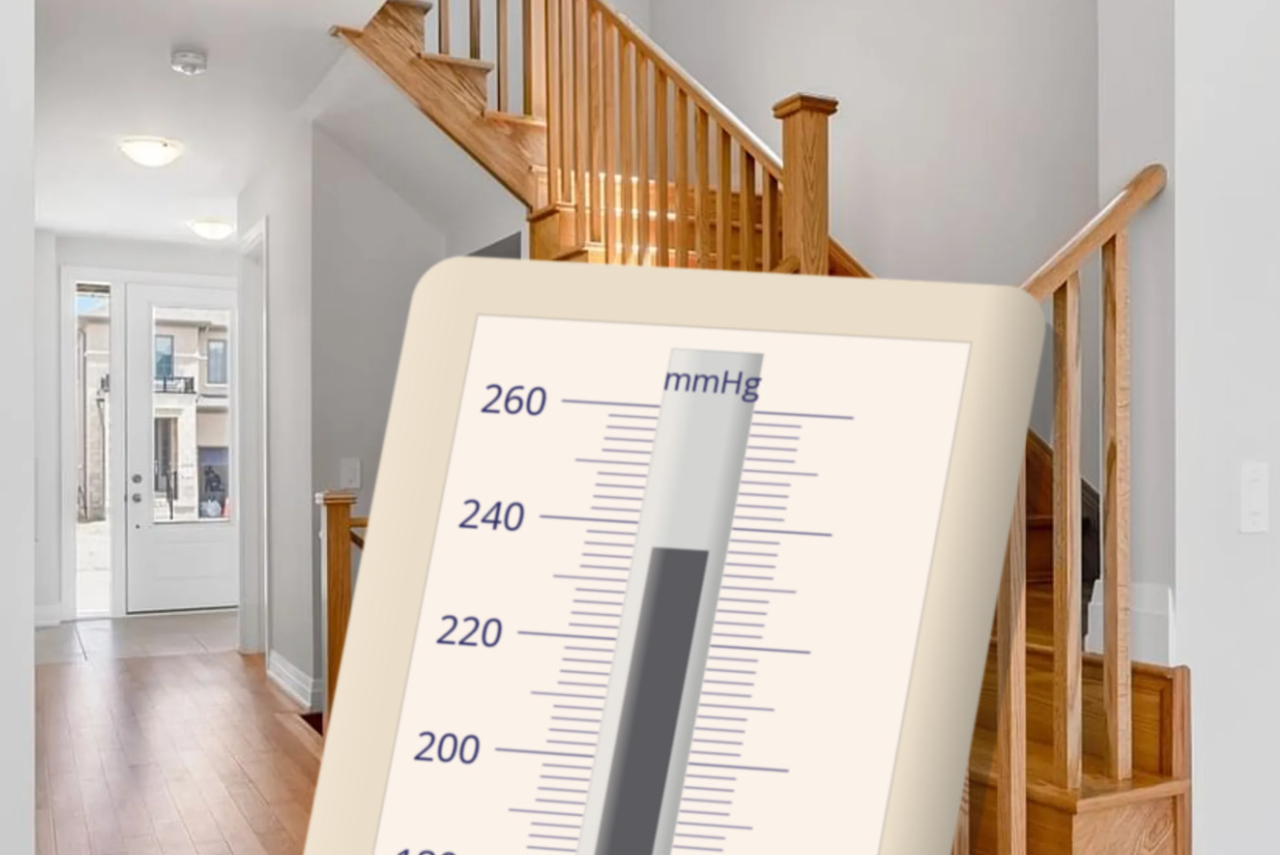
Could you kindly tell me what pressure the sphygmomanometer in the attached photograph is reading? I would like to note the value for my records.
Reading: 236 mmHg
